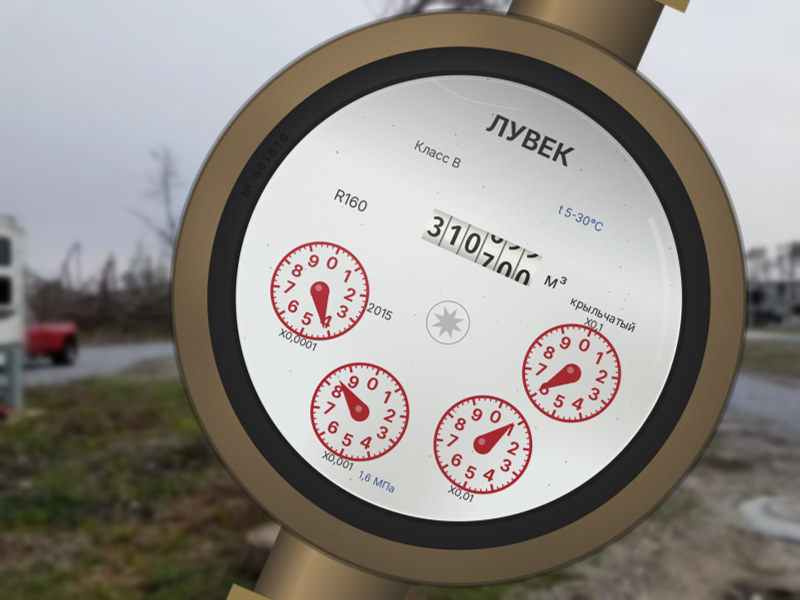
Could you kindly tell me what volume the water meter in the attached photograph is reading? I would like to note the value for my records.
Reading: 310699.6084 m³
